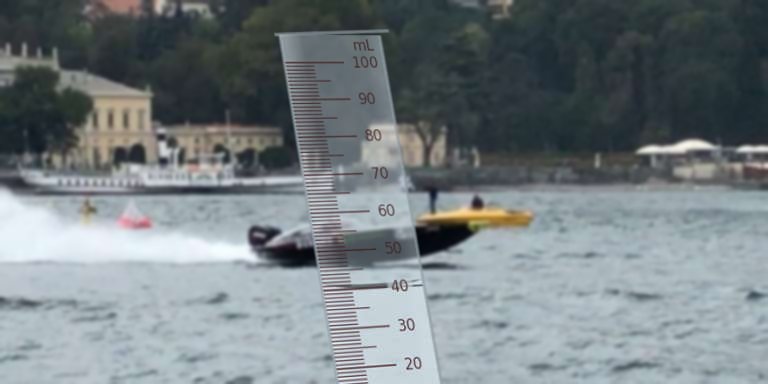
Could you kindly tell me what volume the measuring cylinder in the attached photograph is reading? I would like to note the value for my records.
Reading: 40 mL
